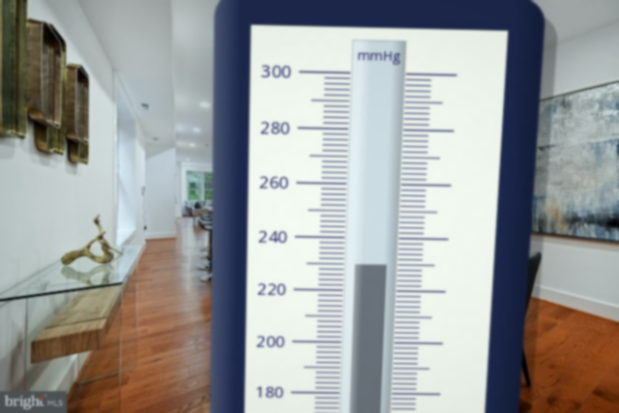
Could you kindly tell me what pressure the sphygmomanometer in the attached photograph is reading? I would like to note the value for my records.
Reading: 230 mmHg
